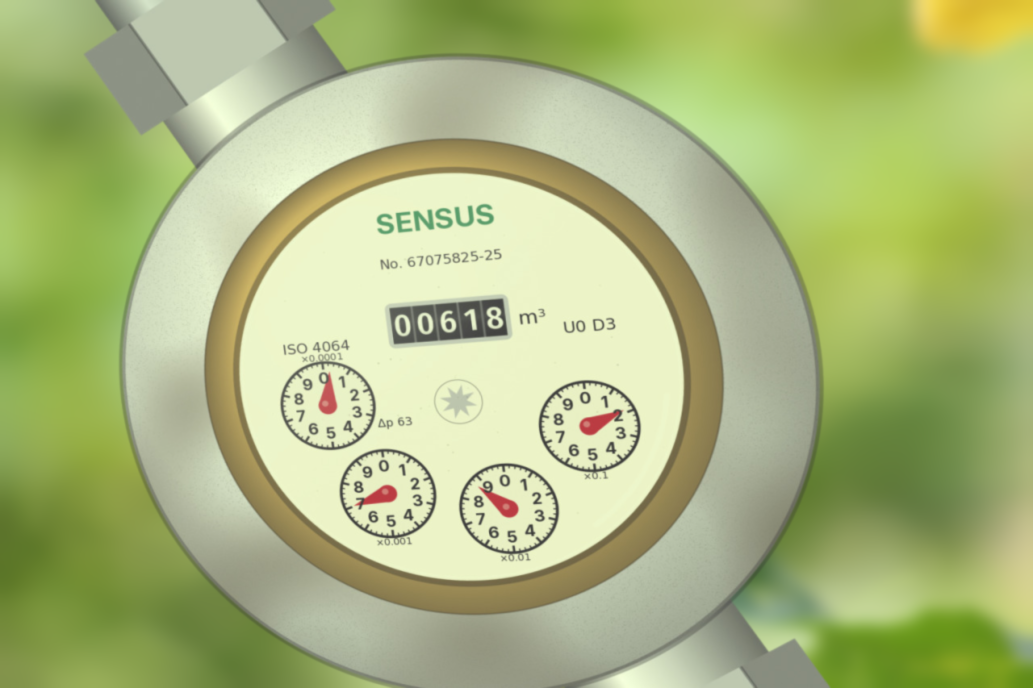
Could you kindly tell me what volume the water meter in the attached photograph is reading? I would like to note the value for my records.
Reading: 618.1870 m³
